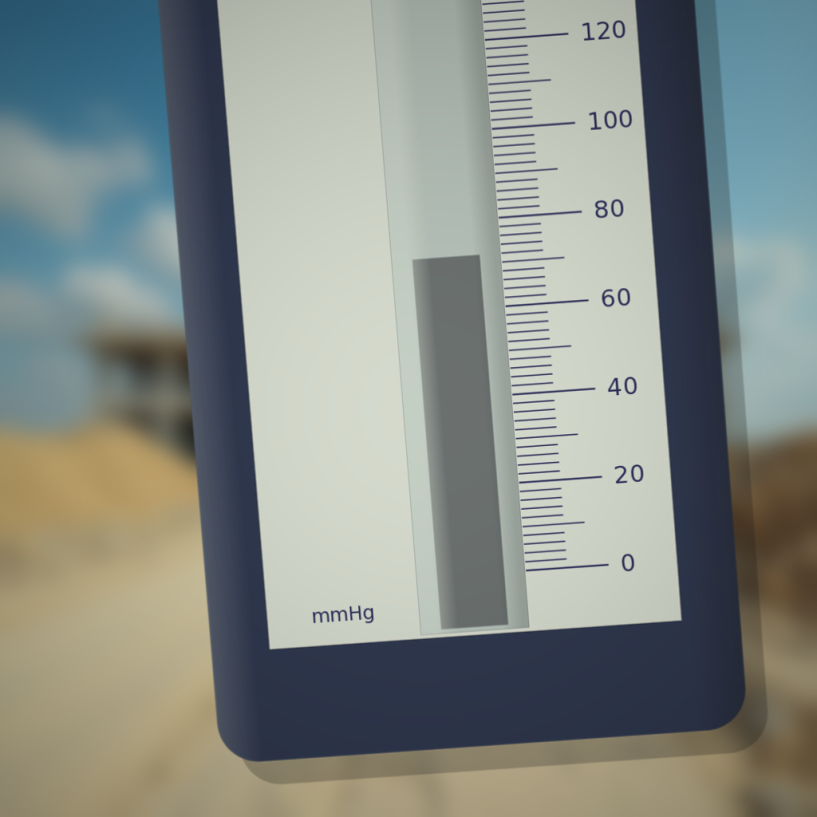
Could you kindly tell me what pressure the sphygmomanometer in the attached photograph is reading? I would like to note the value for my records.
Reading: 72 mmHg
